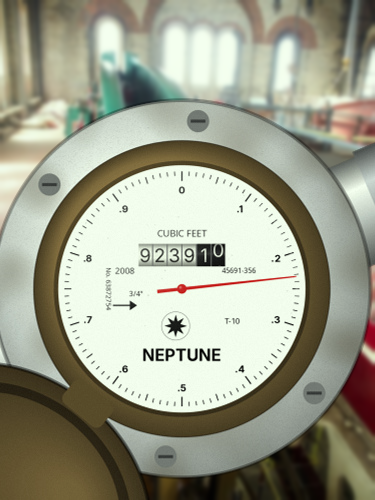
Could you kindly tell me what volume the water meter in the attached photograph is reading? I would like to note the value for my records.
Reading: 923910.23 ft³
